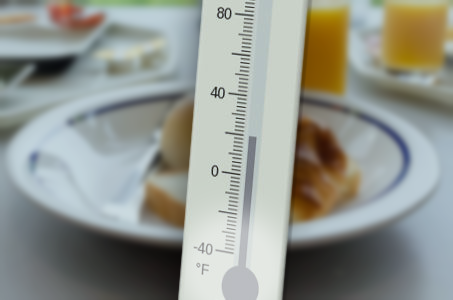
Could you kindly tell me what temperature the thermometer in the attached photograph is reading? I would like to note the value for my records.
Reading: 20 °F
